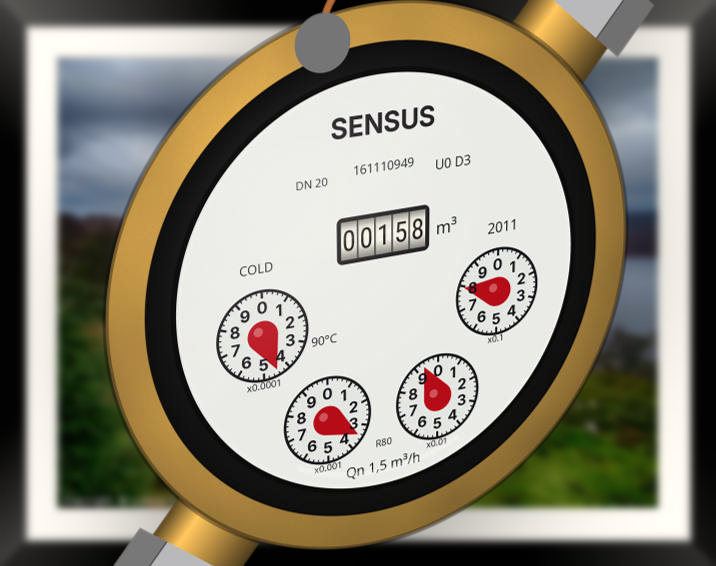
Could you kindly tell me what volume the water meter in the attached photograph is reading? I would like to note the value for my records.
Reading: 158.7934 m³
